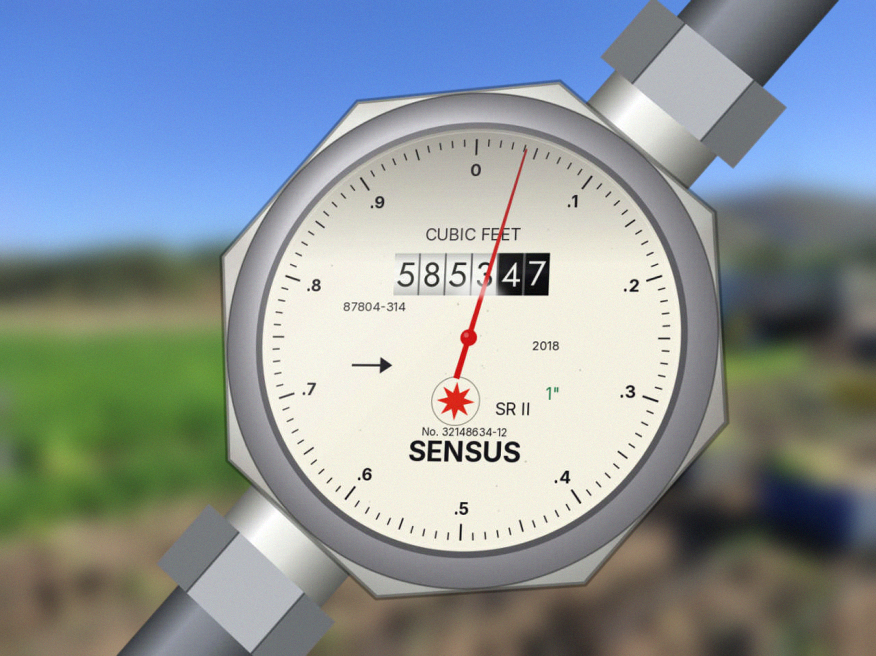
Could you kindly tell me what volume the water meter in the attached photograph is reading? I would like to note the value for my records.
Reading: 585347.04 ft³
